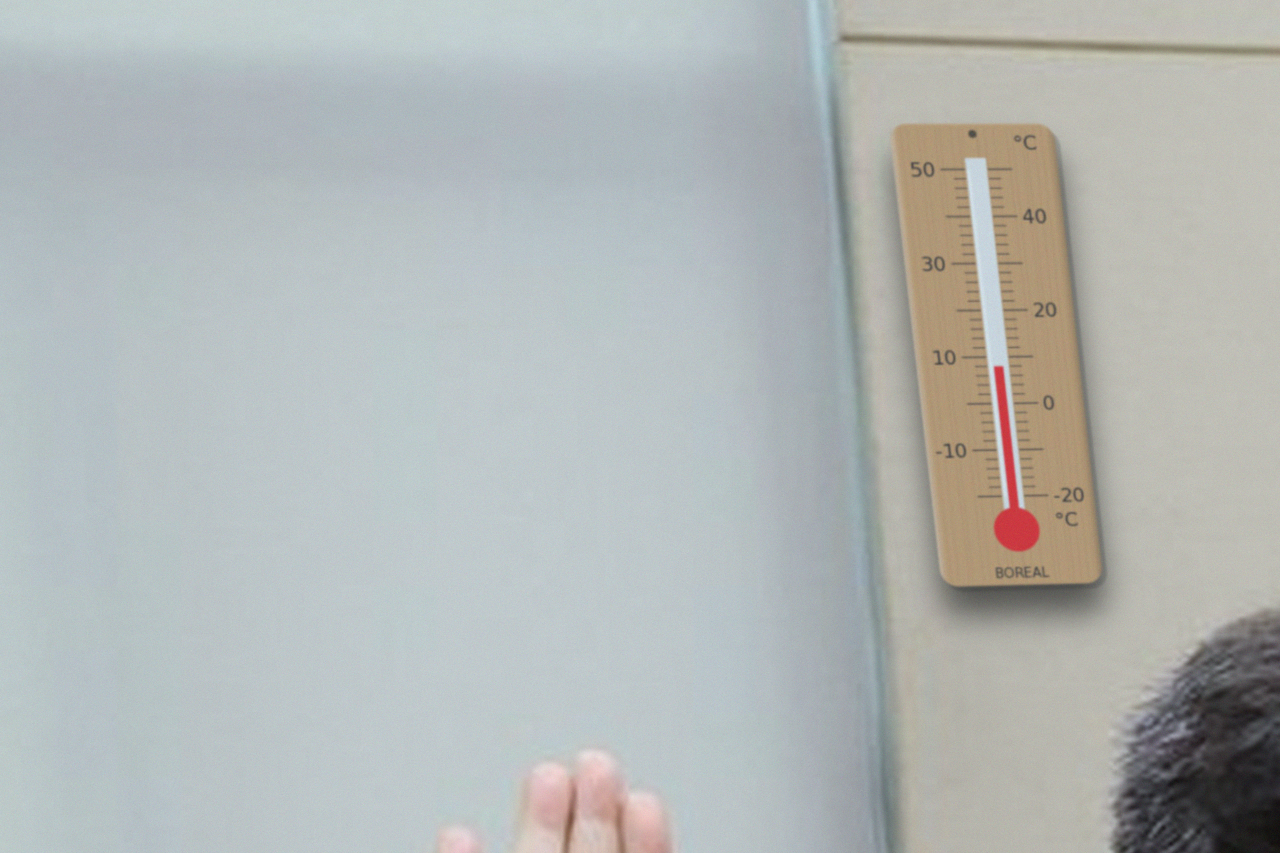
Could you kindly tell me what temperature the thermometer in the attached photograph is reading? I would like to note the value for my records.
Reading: 8 °C
